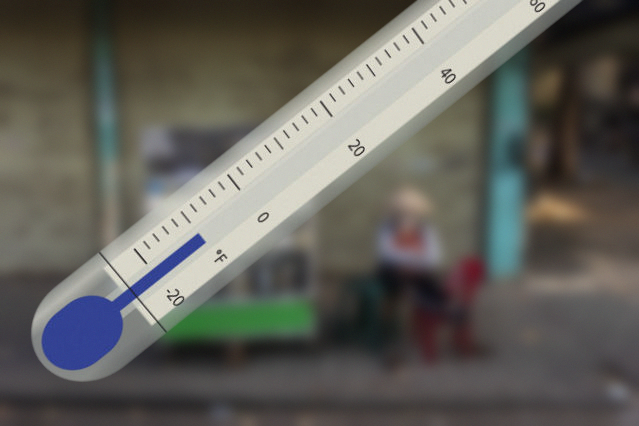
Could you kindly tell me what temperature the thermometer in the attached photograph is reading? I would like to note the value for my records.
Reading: -10 °F
